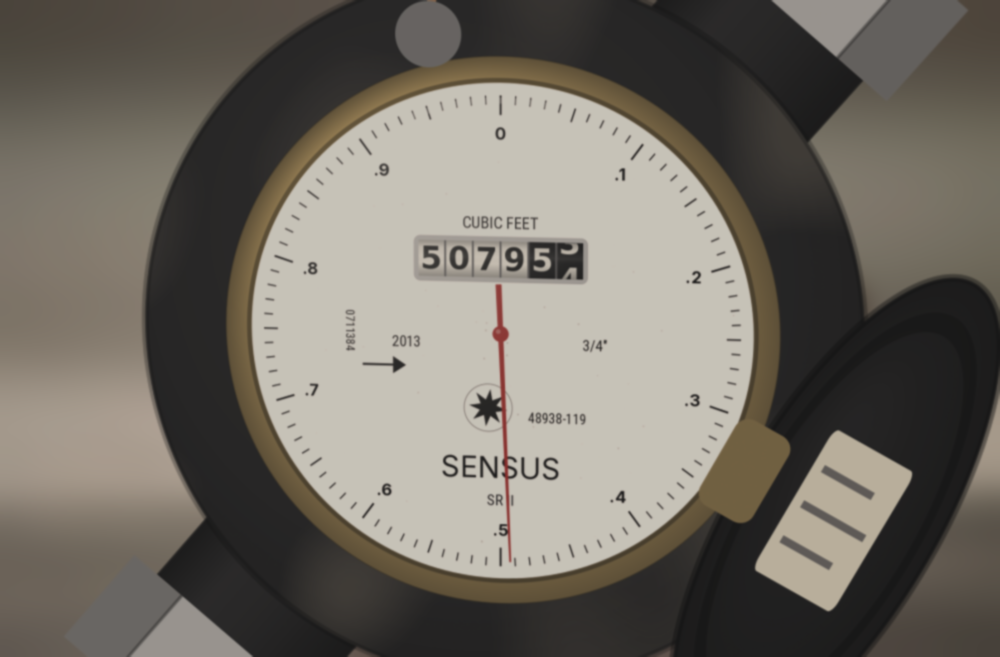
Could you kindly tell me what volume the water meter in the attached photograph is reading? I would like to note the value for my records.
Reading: 507953.49 ft³
